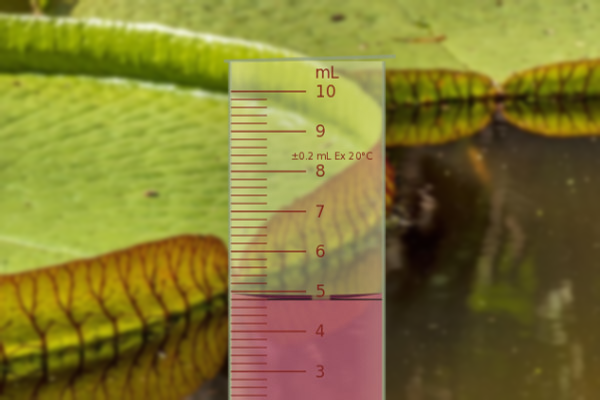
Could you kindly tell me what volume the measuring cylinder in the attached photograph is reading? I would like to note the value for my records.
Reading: 4.8 mL
